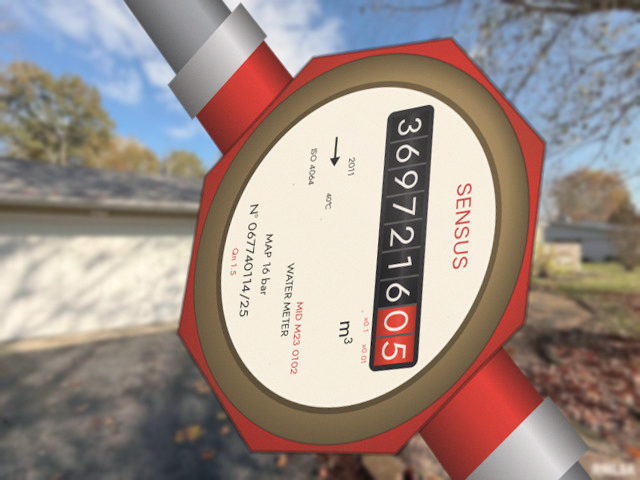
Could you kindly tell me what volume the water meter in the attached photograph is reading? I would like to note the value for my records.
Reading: 3697216.05 m³
